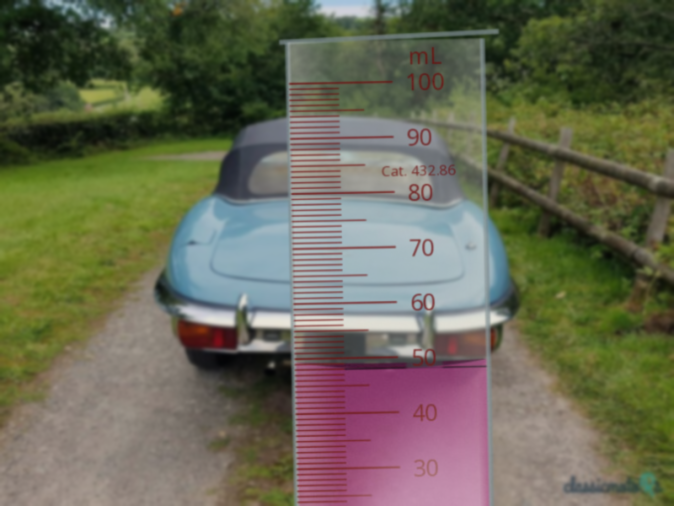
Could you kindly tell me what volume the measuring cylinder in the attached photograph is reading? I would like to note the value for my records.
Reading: 48 mL
